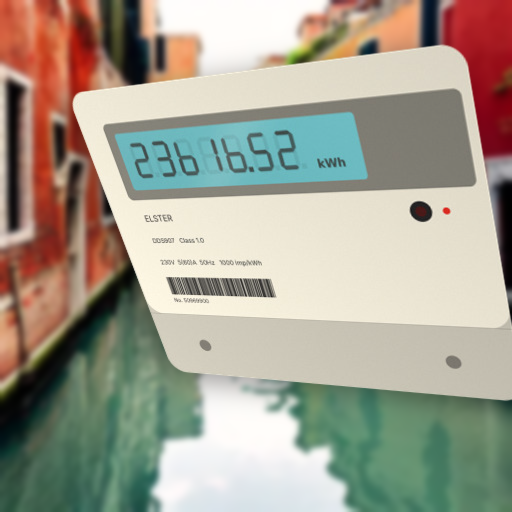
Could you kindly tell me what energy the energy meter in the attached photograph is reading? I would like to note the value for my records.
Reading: 23616.52 kWh
